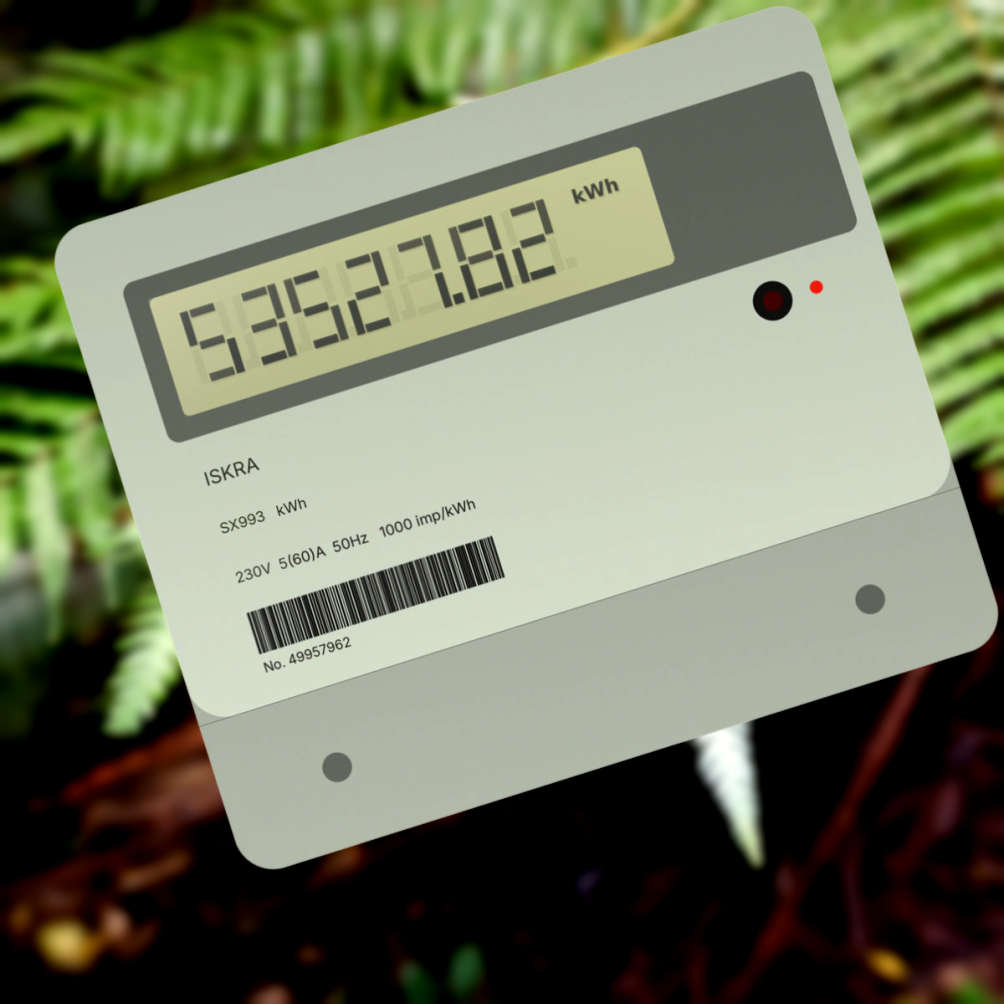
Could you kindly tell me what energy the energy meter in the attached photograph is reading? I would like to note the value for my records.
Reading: 53527.82 kWh
